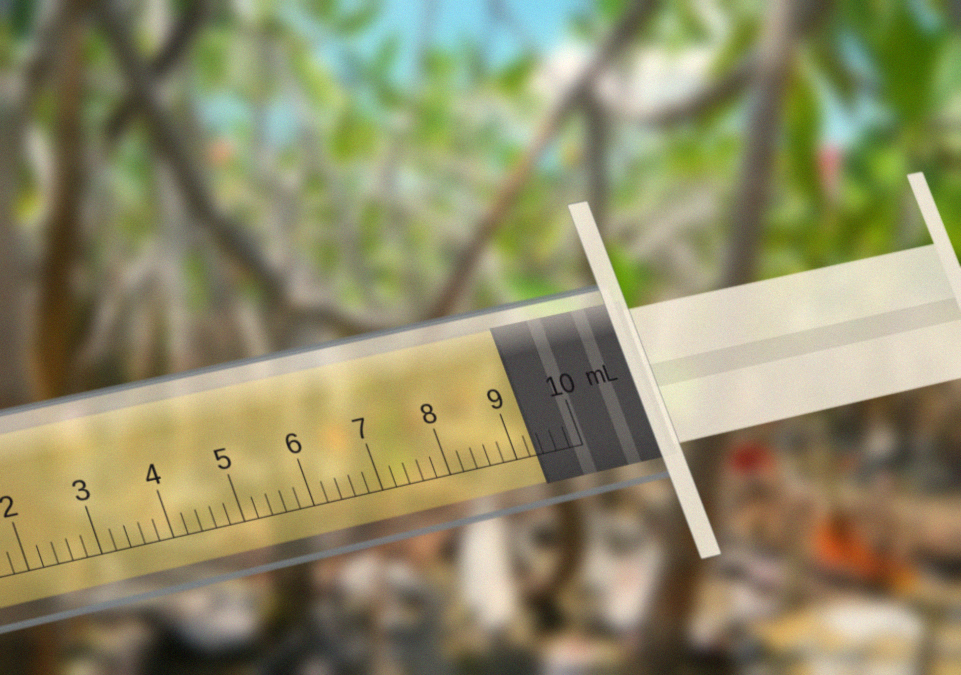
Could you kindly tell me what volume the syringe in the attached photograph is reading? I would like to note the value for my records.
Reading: 9.3 mL
